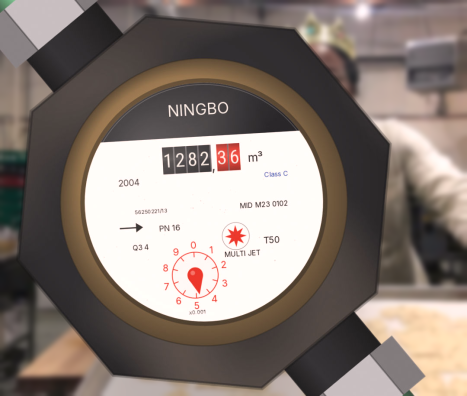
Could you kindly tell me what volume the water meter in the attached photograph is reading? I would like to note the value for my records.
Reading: 1282.364 m³
